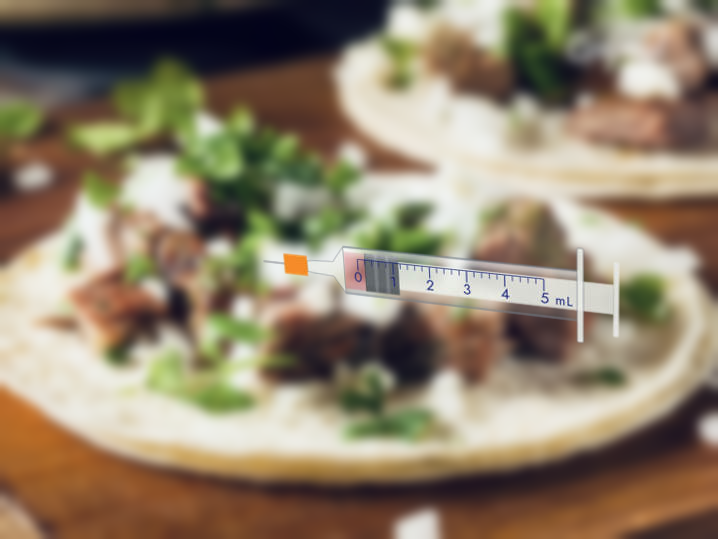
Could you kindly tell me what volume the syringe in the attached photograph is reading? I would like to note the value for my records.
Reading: 0.2 mL
